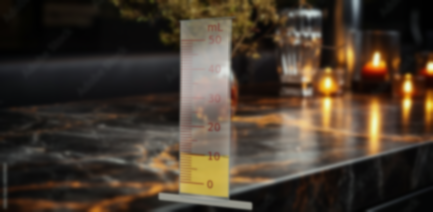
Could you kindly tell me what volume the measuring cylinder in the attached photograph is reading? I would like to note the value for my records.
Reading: 10 mL
